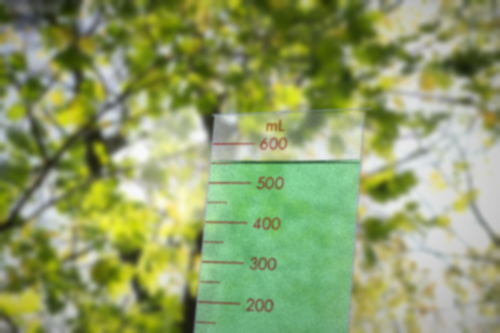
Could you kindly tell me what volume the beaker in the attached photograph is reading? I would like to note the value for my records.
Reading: 550 mL
